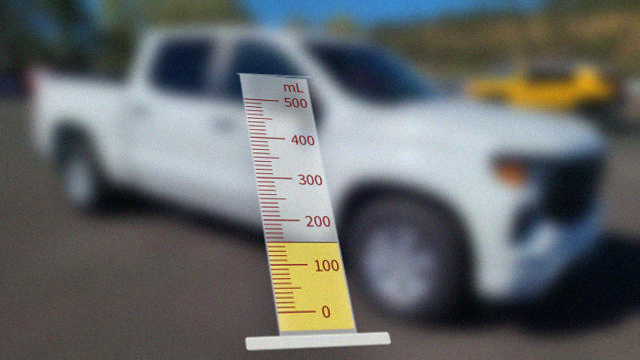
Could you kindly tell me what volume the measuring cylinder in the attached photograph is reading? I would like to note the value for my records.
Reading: 150 mL
